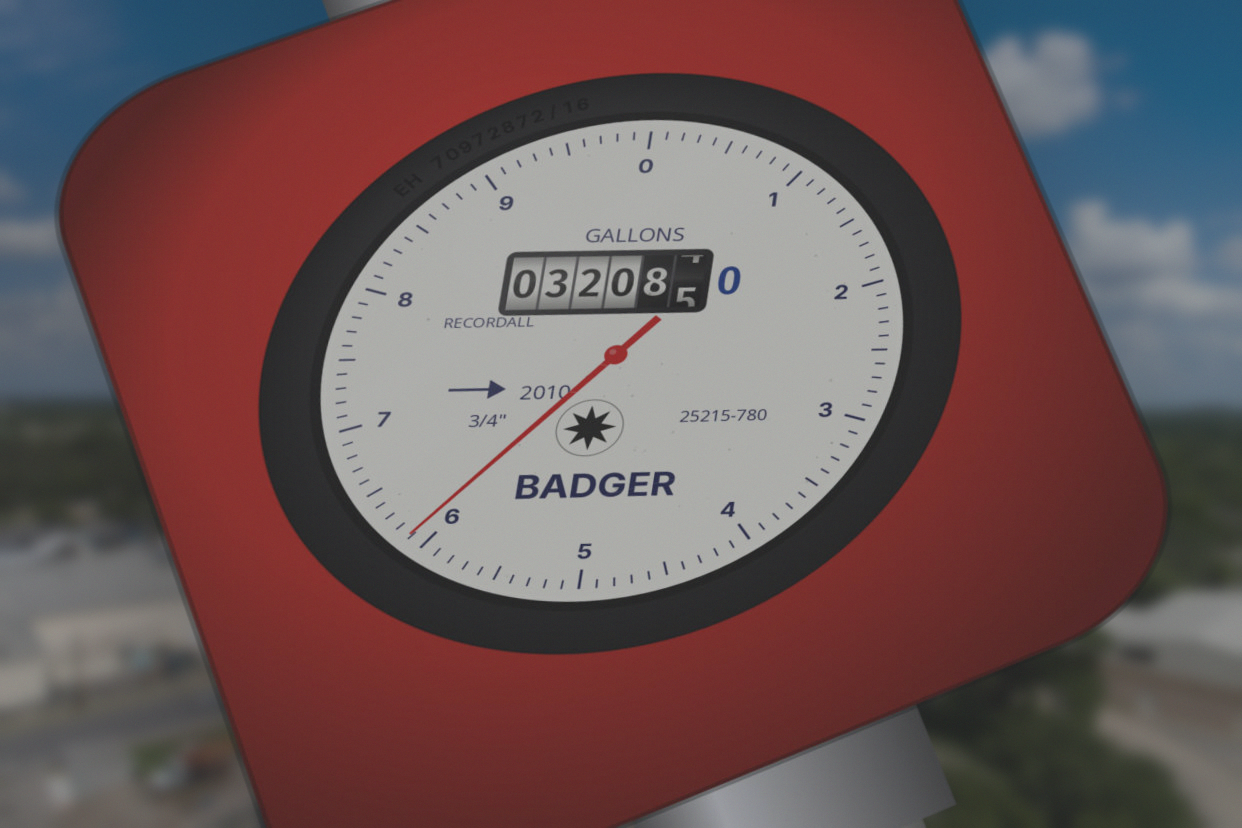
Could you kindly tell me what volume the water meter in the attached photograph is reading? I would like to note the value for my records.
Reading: 320846.1 gal
